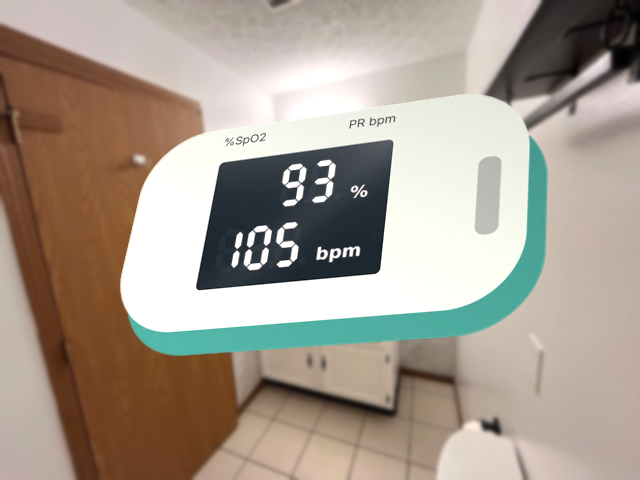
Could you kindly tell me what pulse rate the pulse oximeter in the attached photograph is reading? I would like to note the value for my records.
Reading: 105 bpm
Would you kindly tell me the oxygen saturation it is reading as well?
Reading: 93 %
